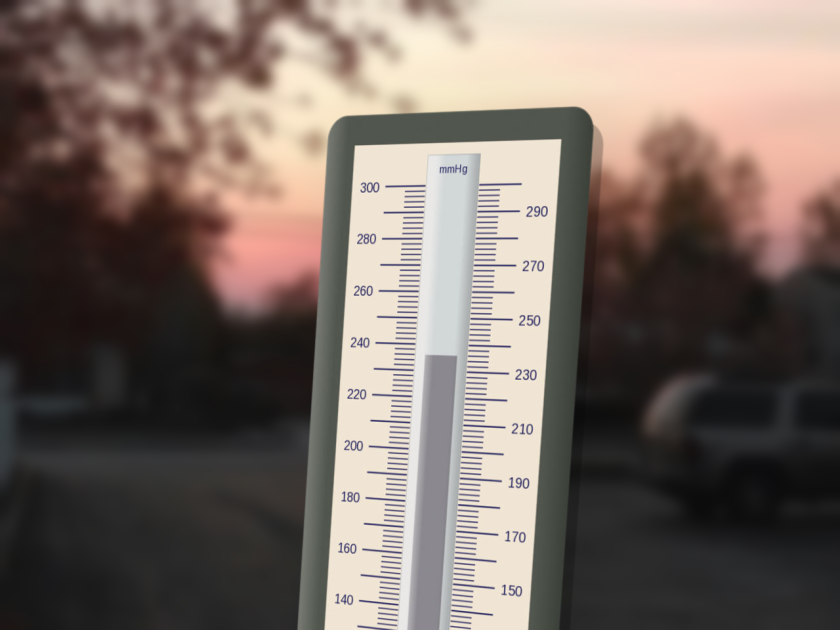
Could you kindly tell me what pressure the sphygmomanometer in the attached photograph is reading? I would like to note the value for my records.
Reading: 236 mmHg
